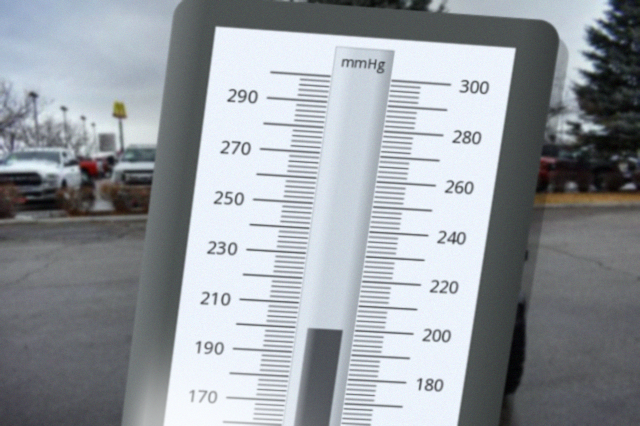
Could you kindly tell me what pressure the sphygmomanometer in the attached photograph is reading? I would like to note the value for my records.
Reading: 200 mmHg
